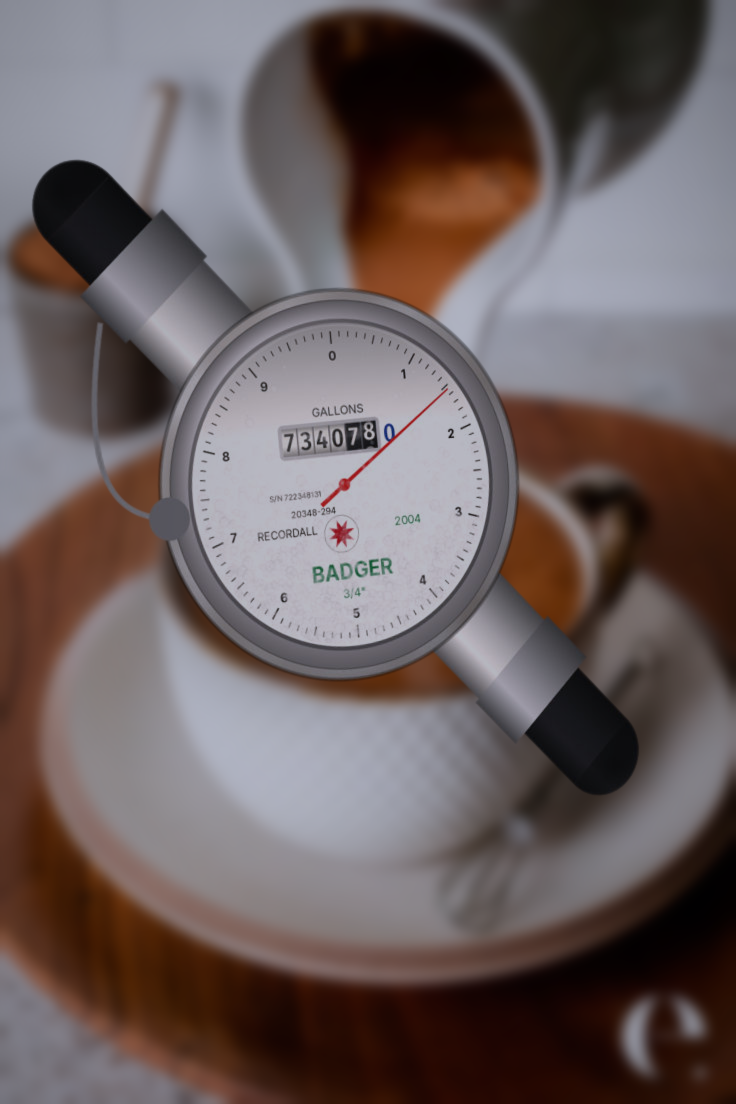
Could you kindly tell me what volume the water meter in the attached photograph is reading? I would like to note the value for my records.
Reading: 7340781.5 gal
